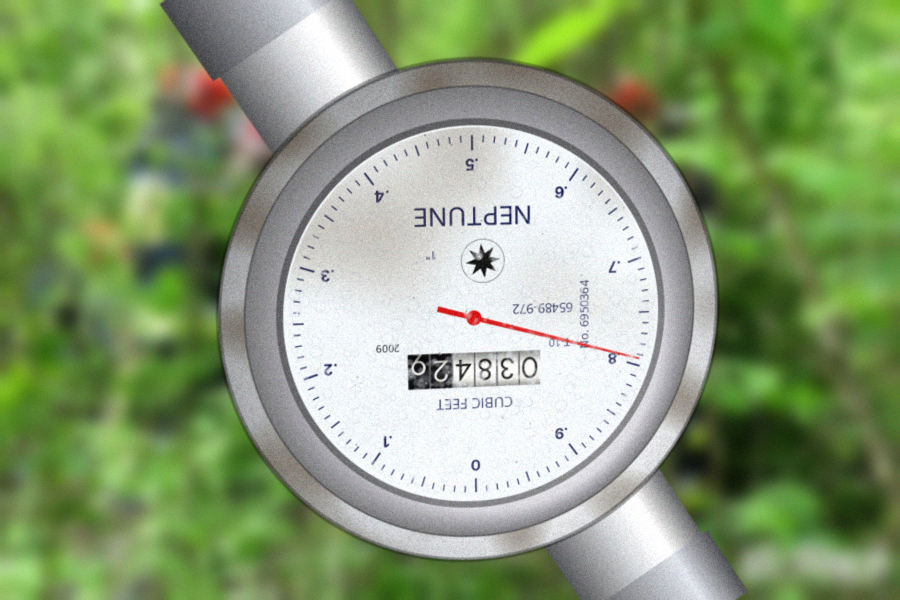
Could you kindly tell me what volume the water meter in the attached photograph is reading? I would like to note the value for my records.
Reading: 38428.79 ft³
